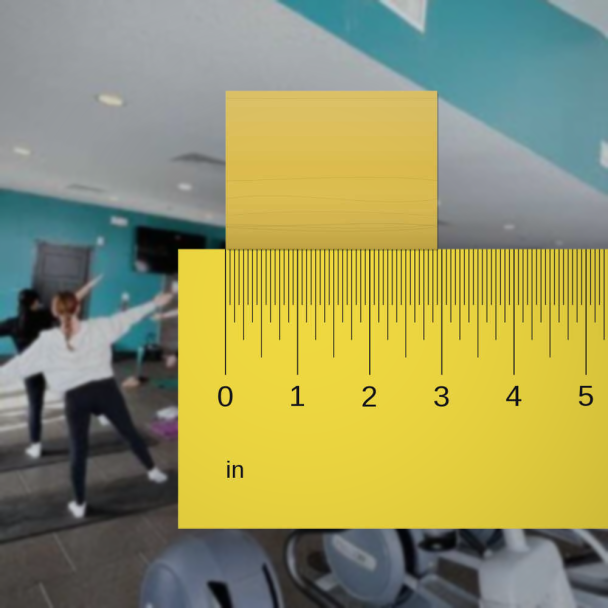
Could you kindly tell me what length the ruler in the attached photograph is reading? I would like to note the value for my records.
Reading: 2.9375 in
